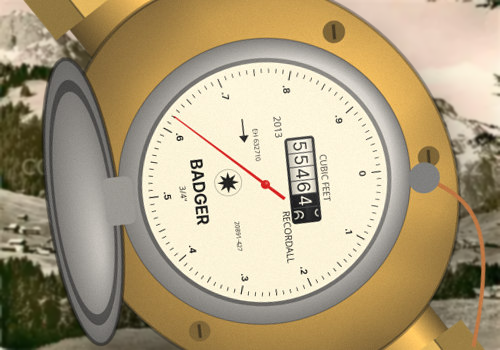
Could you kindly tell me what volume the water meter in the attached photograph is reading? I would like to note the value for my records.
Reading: 554645.62 ft³
